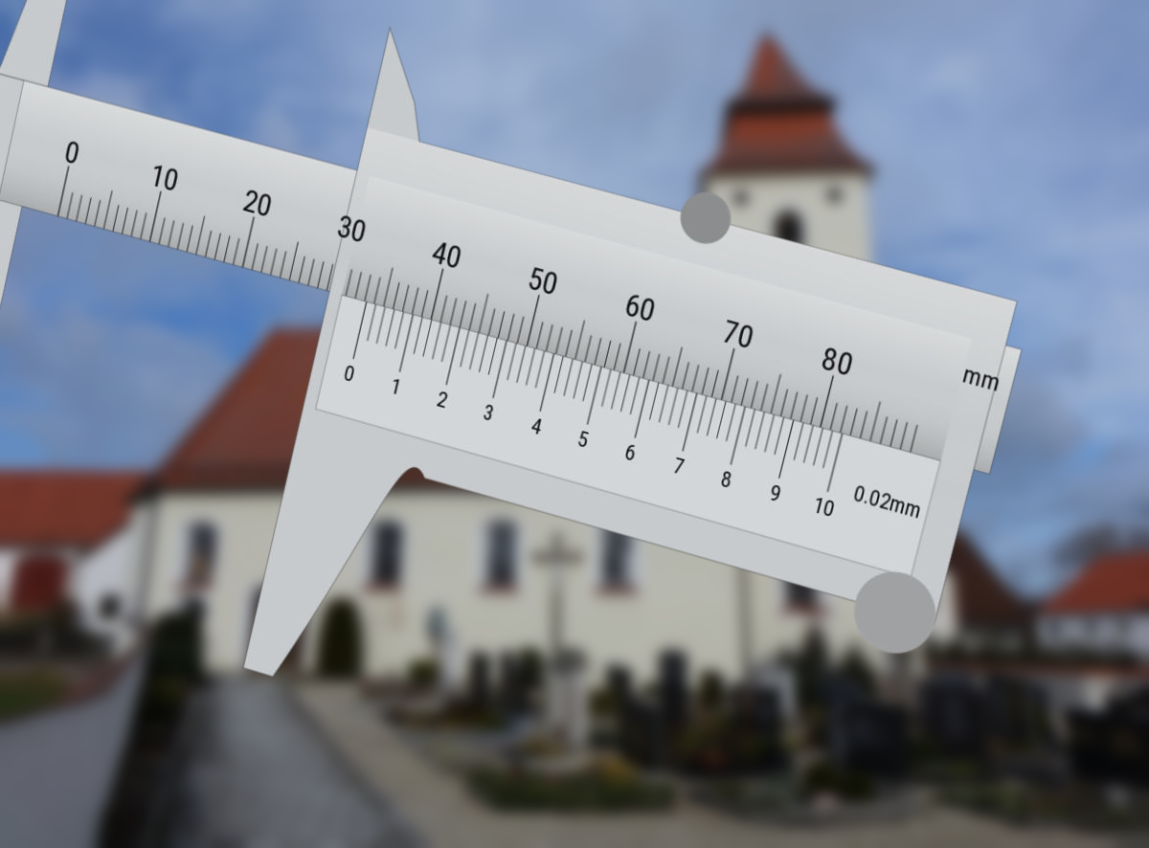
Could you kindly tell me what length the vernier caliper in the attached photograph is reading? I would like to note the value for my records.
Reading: 33.2 mm
